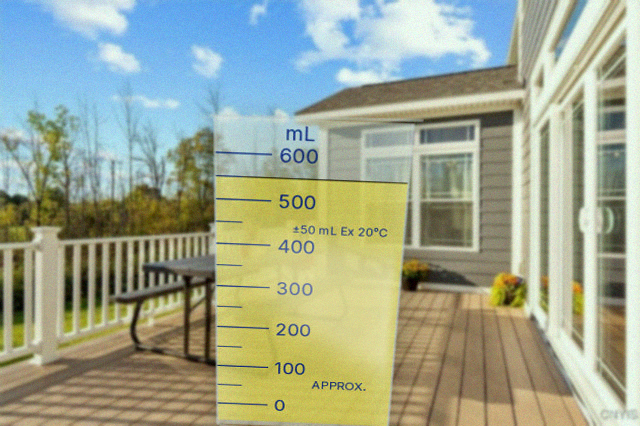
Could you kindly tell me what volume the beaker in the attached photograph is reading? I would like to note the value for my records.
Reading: 550 mL
